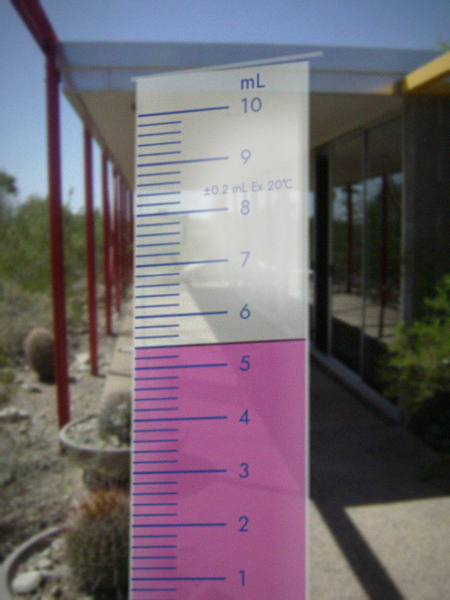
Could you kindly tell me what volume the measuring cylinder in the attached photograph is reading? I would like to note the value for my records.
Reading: 5.4 mL
